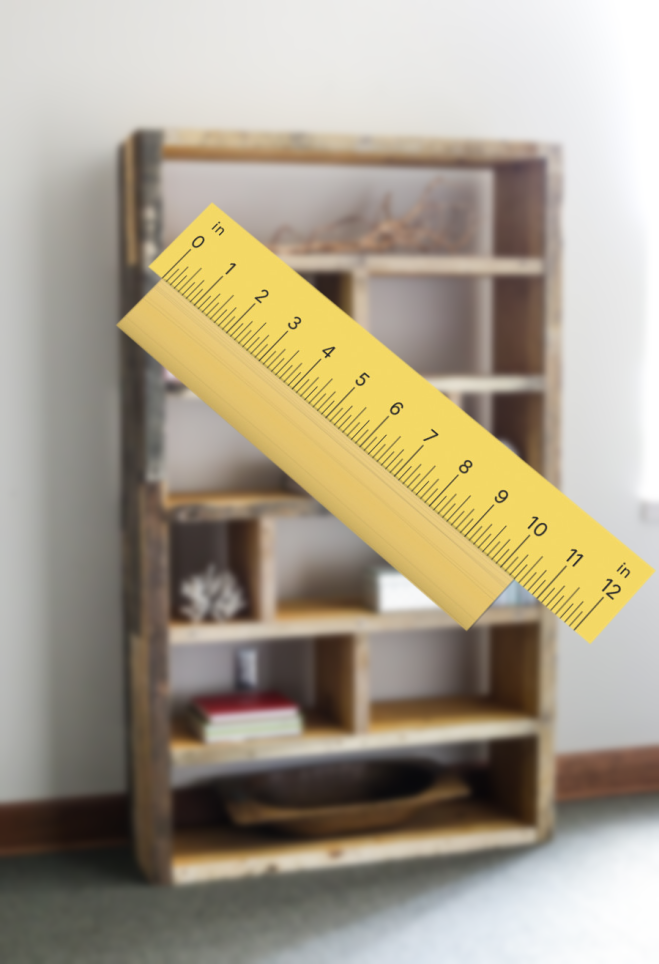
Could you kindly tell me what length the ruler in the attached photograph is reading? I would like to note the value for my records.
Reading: 10.375 in
